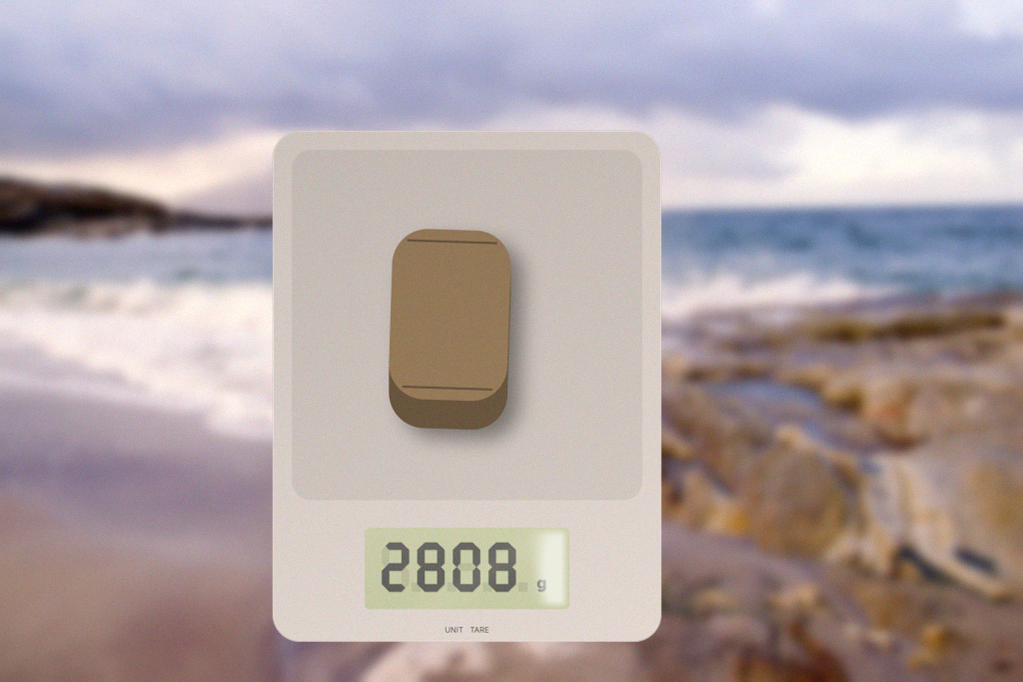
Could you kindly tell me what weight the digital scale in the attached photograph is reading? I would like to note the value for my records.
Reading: 2808 g
